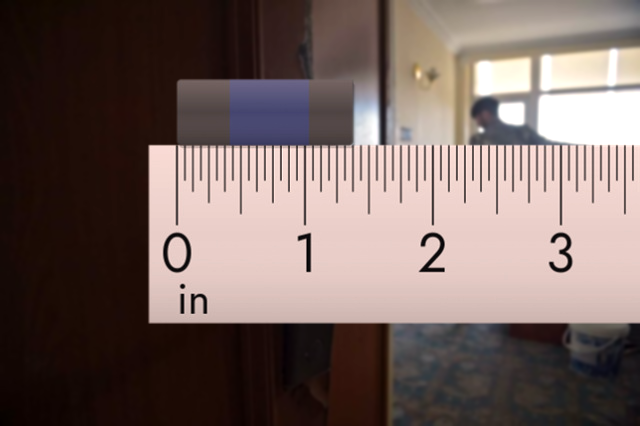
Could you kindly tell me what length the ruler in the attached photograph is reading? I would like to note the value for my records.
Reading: 1.375 in
